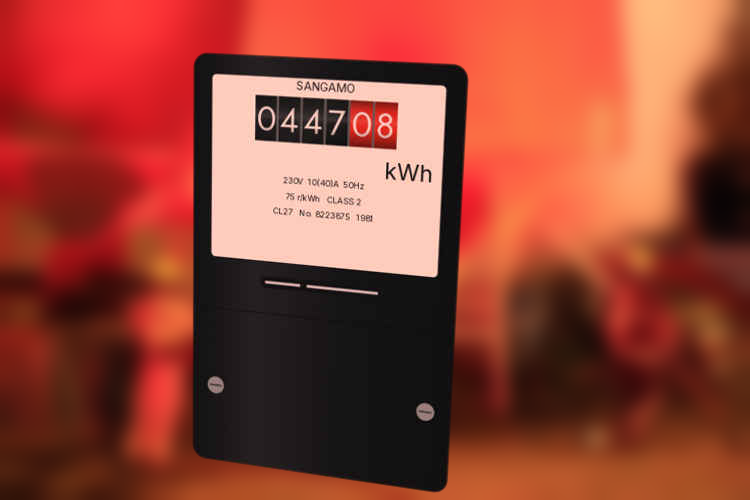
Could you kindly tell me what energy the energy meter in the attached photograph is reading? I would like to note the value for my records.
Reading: 447.08 kWh
